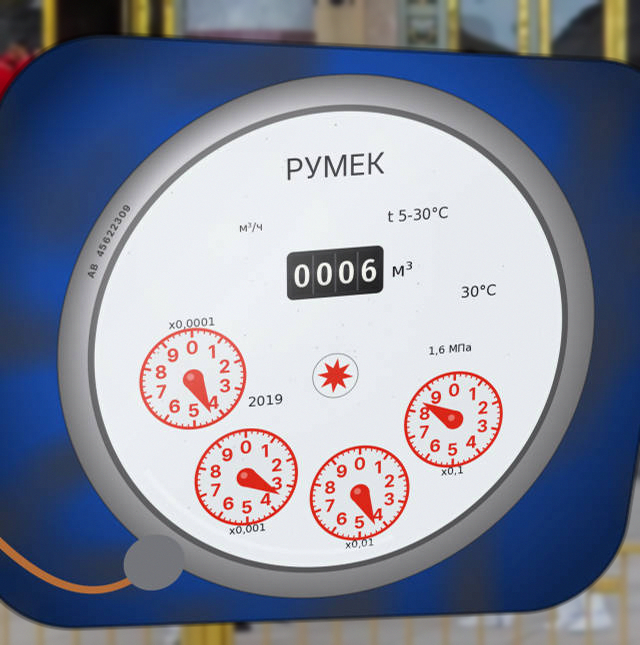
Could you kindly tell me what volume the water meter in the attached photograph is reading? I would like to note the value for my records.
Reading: 6.8434 m³
